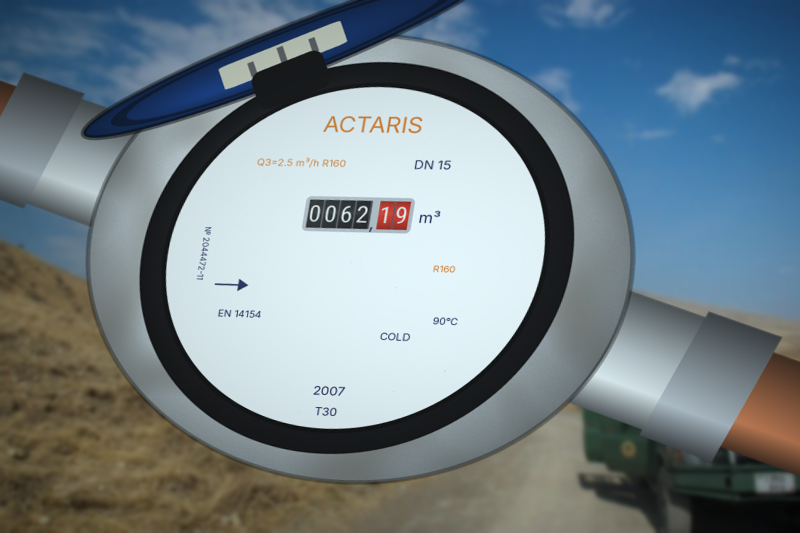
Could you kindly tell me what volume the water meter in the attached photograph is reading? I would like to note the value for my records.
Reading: 62.19 m³
